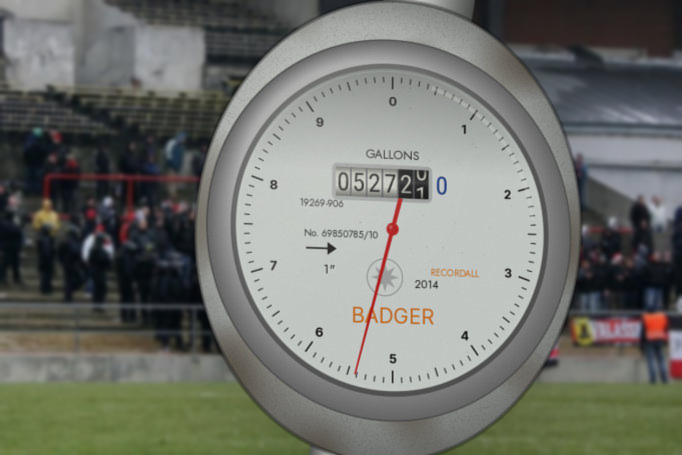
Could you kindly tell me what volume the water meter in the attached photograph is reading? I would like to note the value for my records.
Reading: 527205.4 gal
